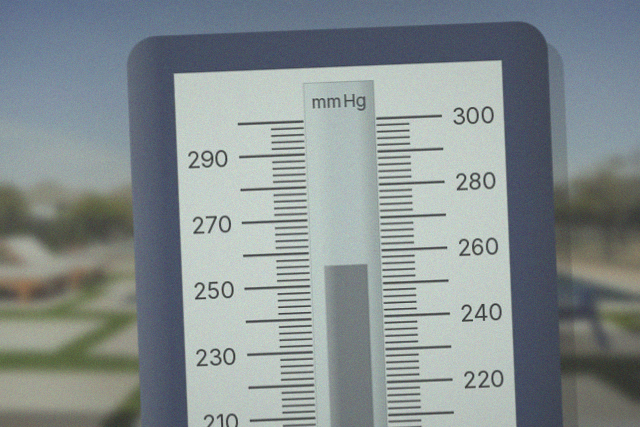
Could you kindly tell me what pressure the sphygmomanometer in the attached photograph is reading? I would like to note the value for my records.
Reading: 256 mmHg
